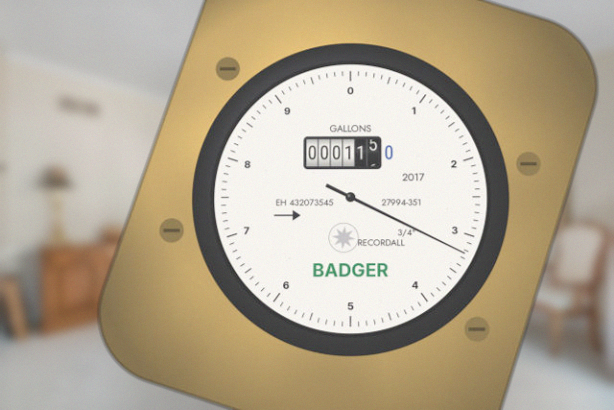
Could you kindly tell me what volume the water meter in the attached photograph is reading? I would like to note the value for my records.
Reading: 1153.2 gal
